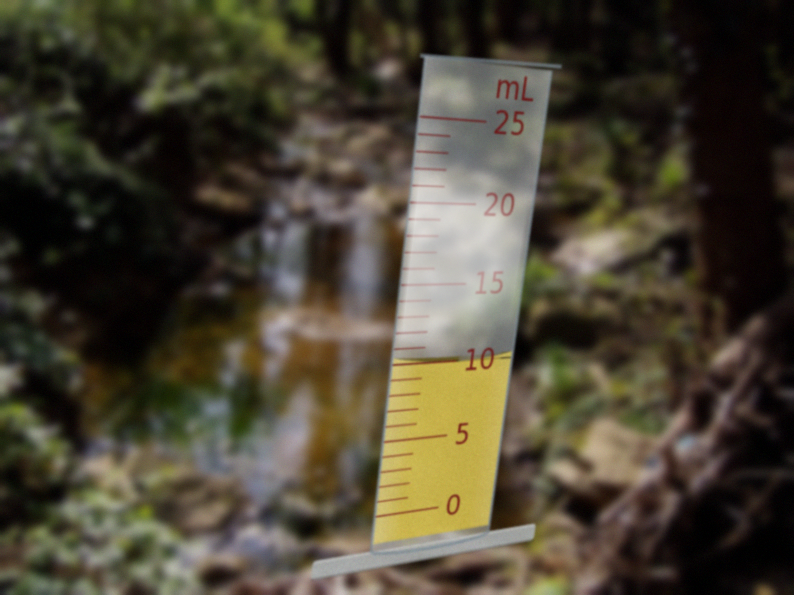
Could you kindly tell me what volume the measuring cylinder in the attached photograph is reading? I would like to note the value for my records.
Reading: 10 mL
